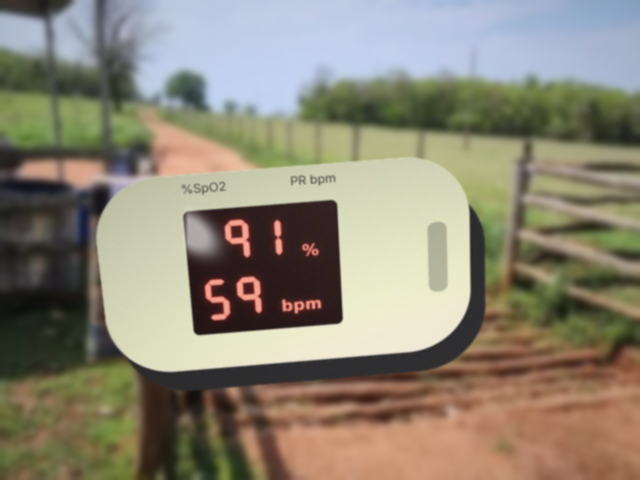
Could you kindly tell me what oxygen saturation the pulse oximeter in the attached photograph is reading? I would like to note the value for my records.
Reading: 91 %
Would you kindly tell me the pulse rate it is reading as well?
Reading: 59 bpm
